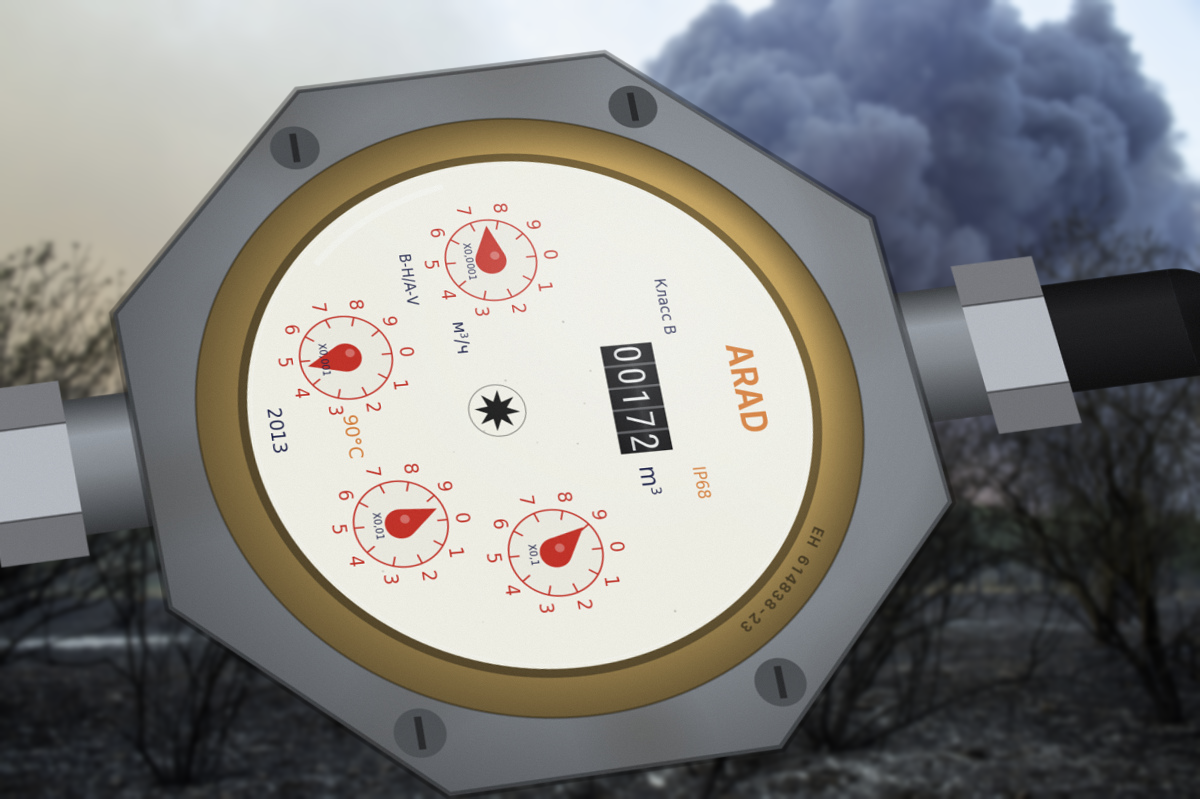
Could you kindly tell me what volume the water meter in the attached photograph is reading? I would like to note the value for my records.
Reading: 172.8947 m³
